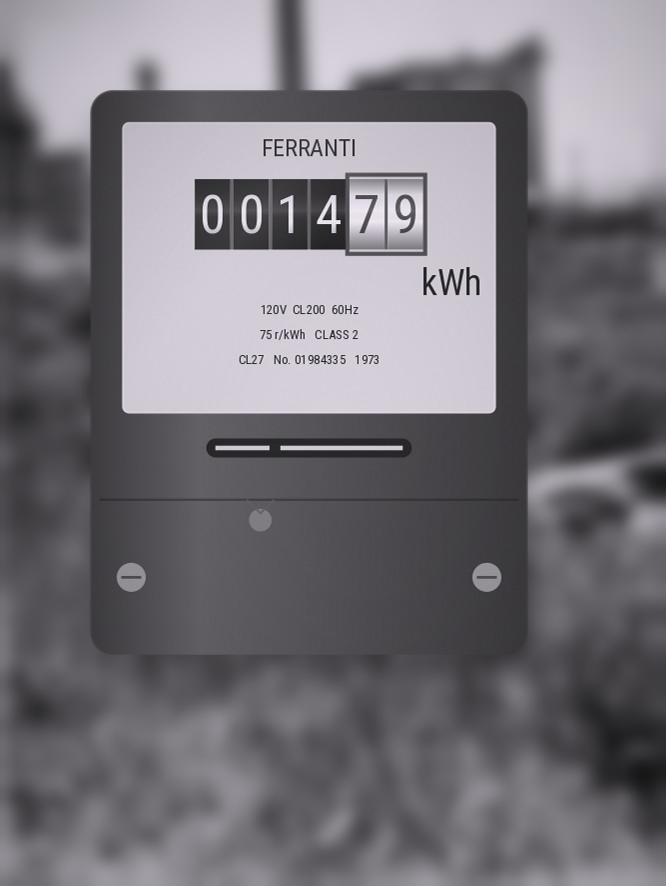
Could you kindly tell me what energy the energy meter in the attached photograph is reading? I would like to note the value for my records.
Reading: 14.79 kWh
